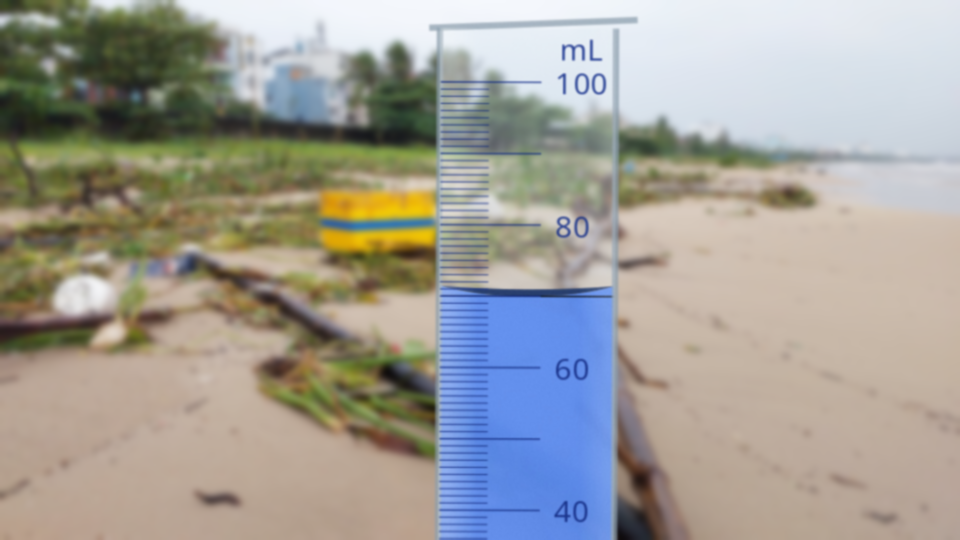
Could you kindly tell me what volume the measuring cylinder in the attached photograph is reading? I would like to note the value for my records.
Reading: 70 mL
